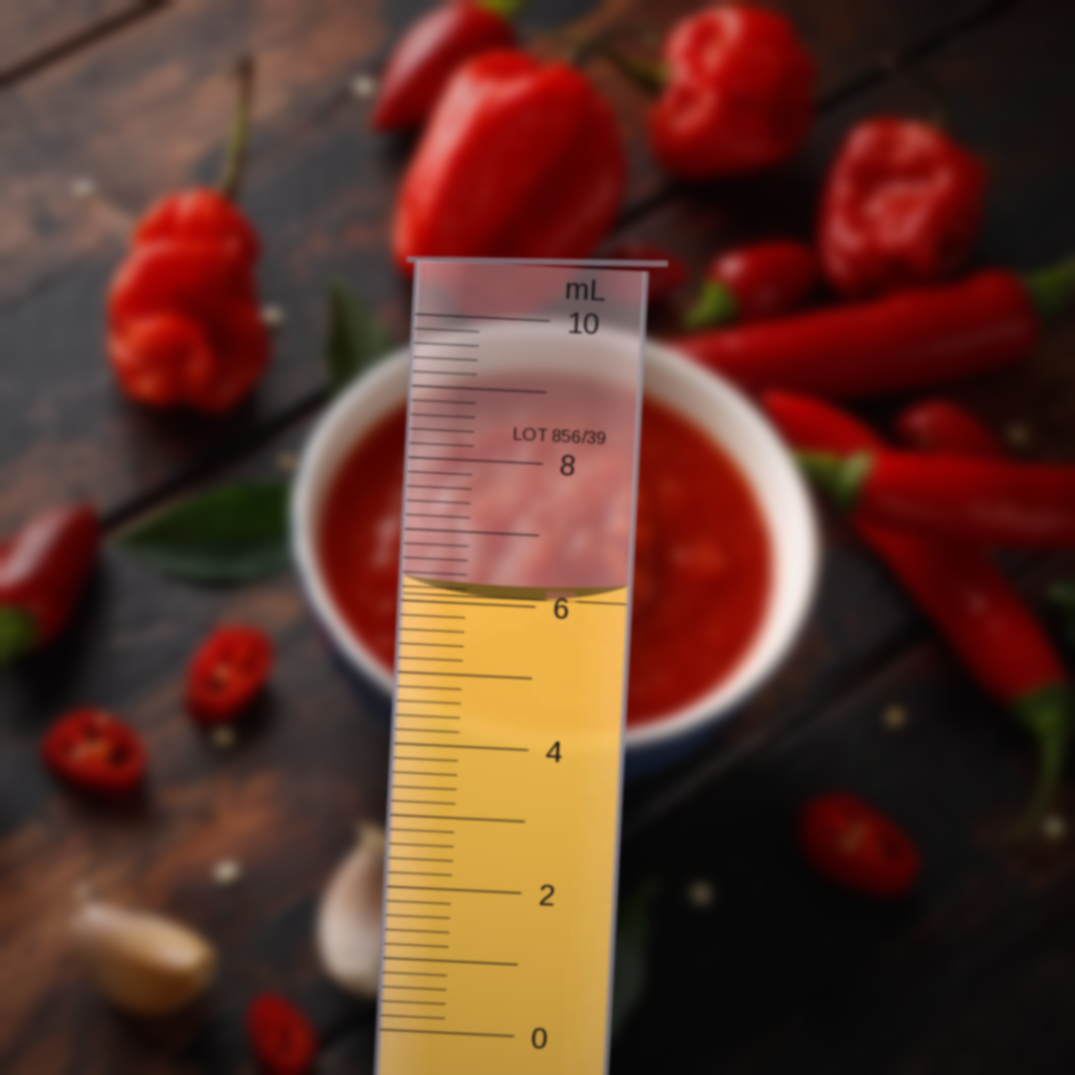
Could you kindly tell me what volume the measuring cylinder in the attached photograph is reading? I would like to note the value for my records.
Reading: 6.1 mL
